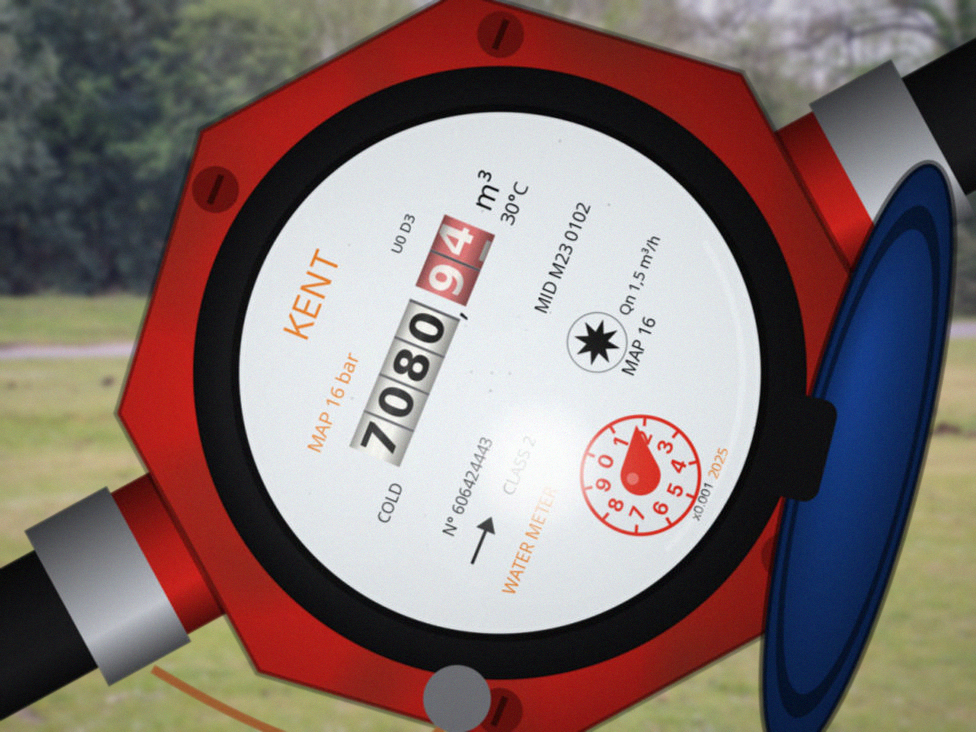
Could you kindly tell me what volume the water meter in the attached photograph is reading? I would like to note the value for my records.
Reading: 7080.941 m³
